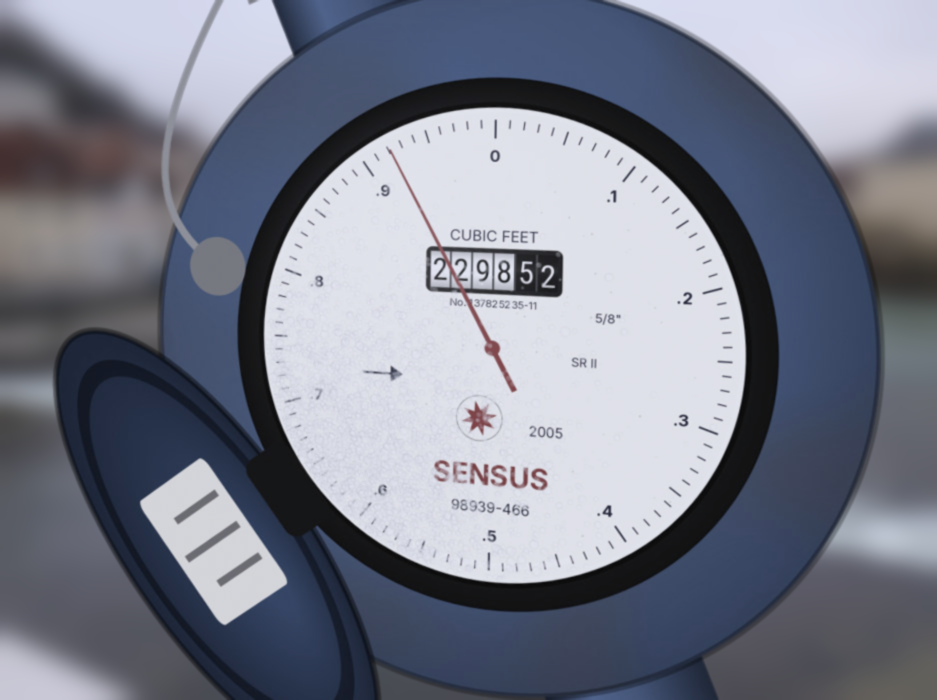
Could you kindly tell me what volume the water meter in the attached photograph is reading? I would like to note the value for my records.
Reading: 229851.92 ft³
